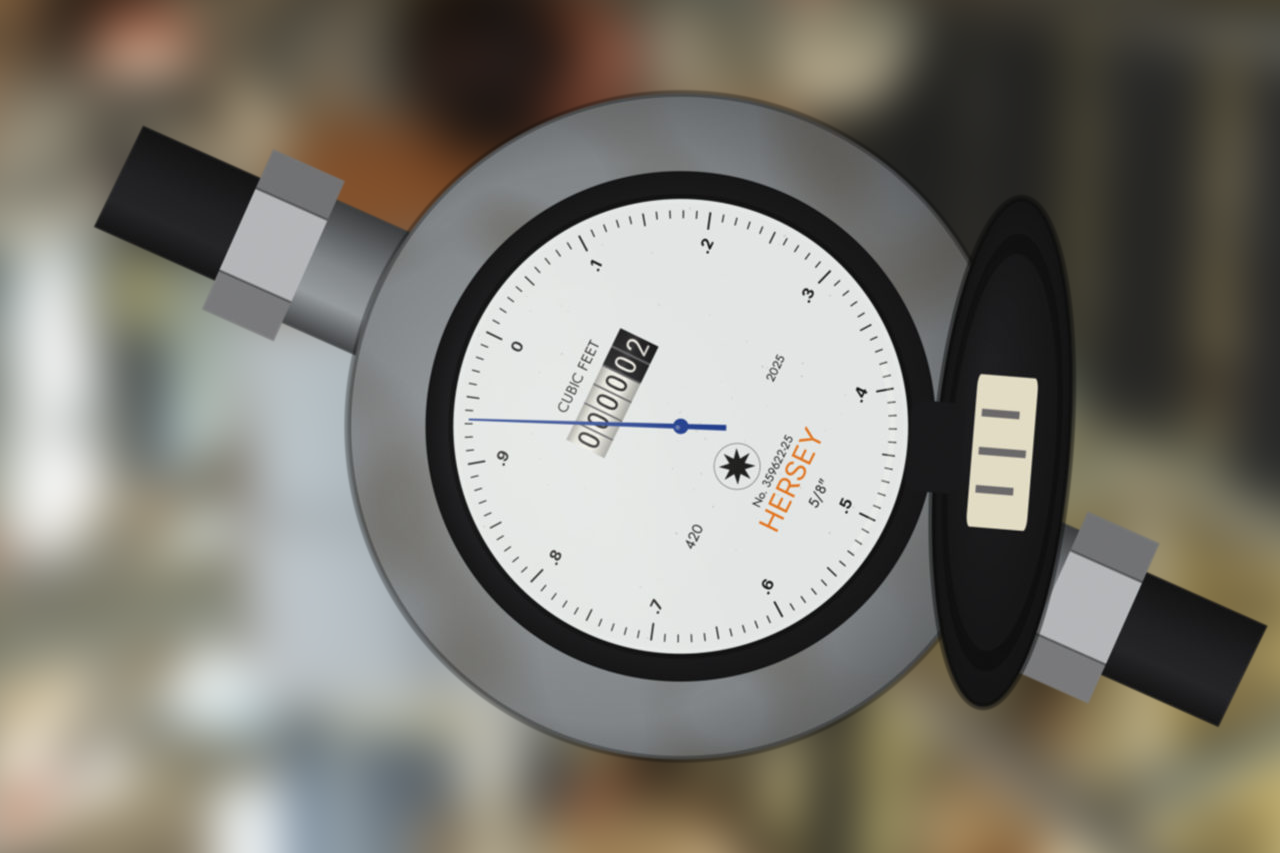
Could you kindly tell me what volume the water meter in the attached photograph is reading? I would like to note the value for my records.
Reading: 1.93 ft³
